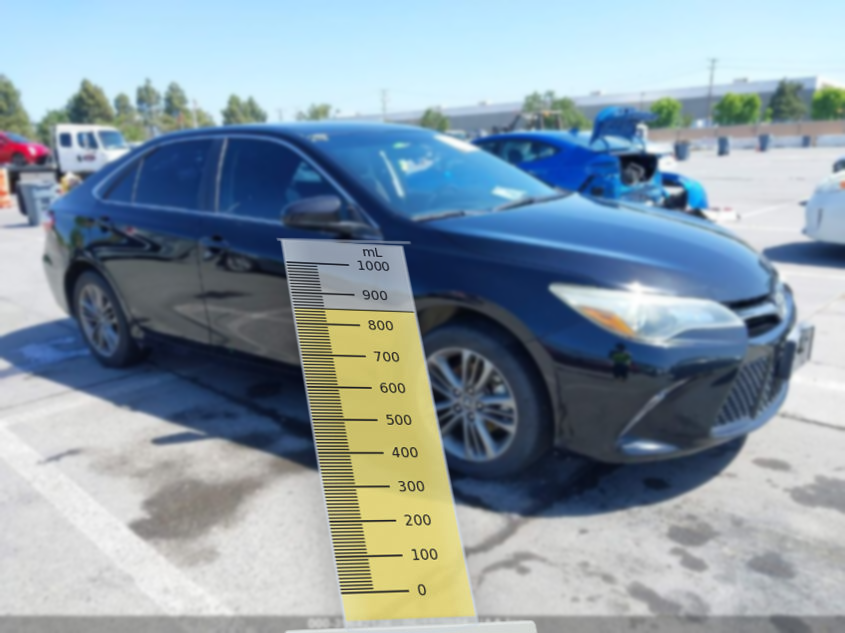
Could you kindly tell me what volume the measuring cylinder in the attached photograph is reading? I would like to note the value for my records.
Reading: 850 mL
